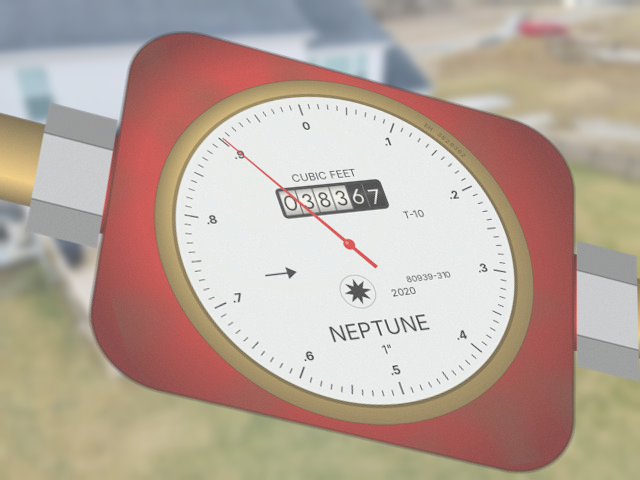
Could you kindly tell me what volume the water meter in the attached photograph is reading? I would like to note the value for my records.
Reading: 38366.90 ft³
